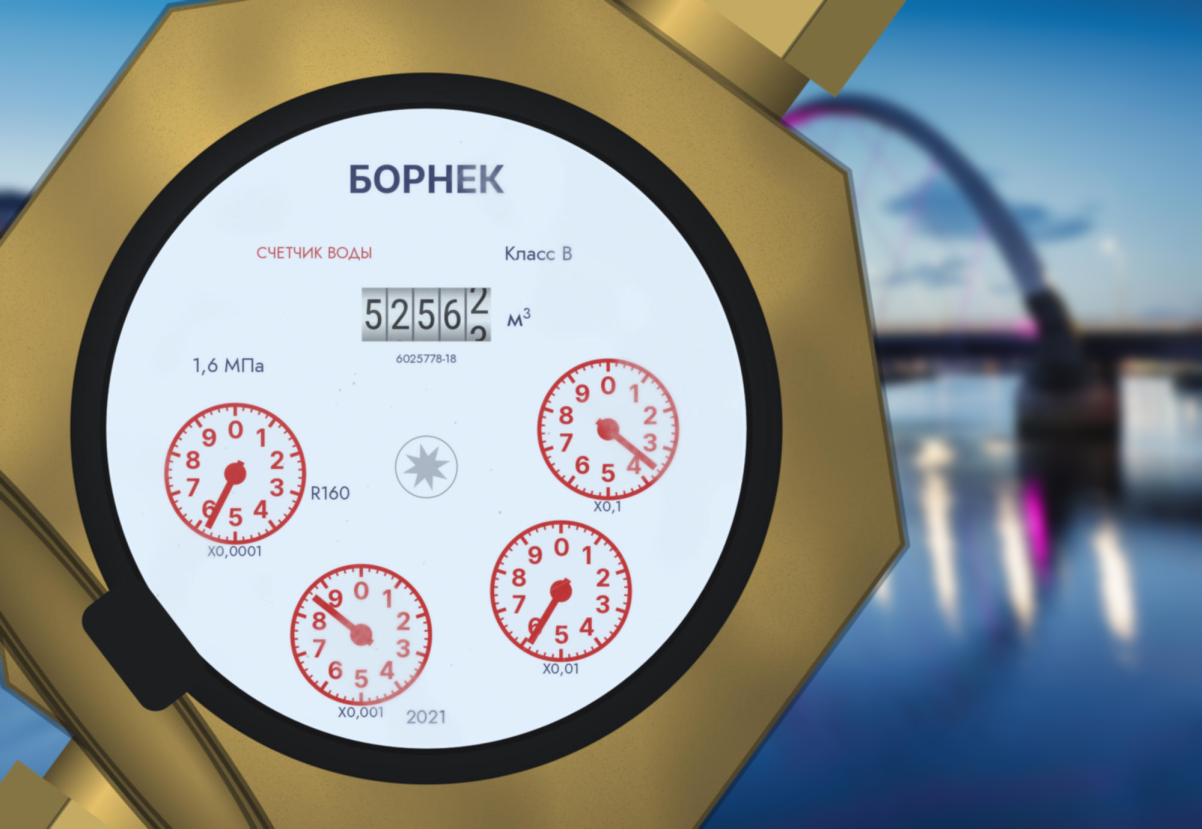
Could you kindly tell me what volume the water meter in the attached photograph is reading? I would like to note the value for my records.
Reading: 52562.3585 m³
